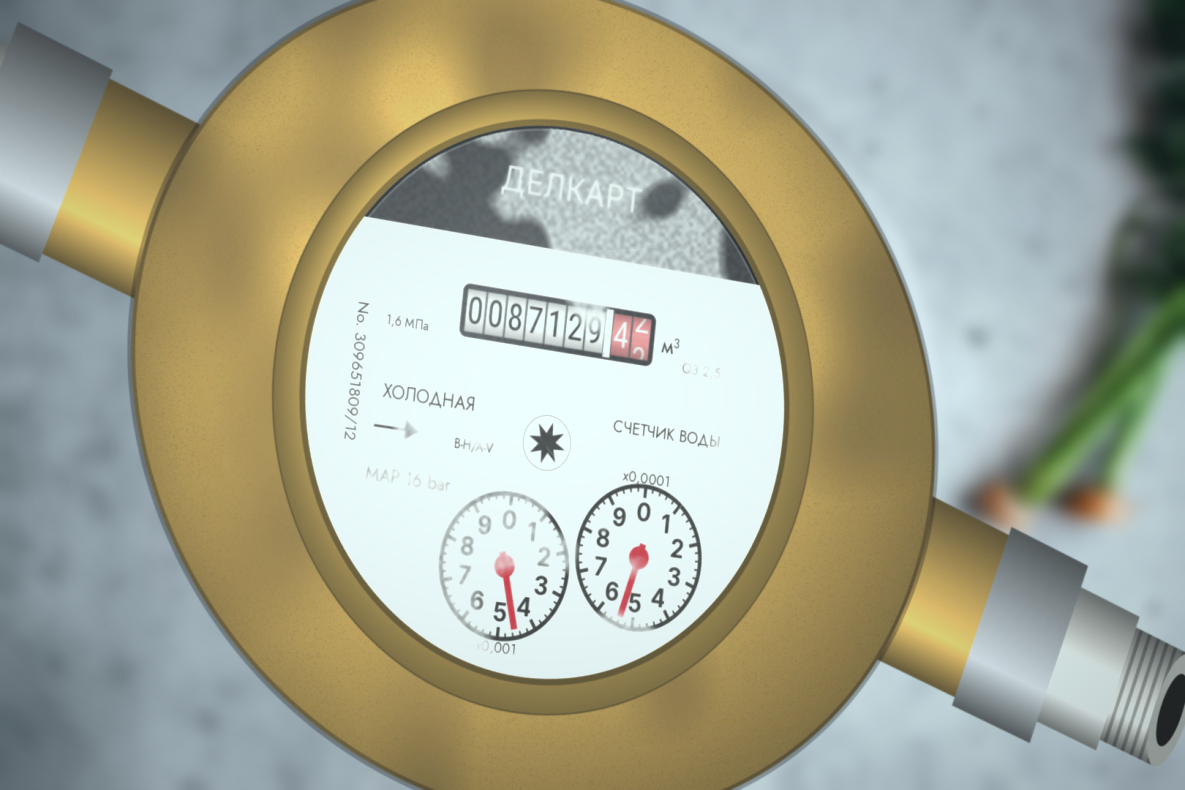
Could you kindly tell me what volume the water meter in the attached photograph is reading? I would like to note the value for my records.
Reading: 87129.4245 m³
